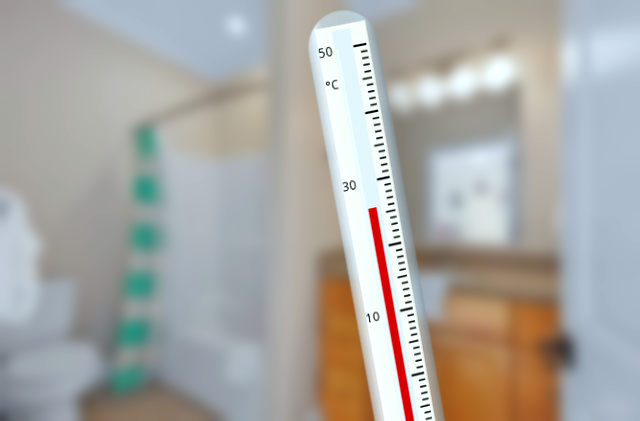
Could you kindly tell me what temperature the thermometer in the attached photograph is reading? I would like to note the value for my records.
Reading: 26 °C
